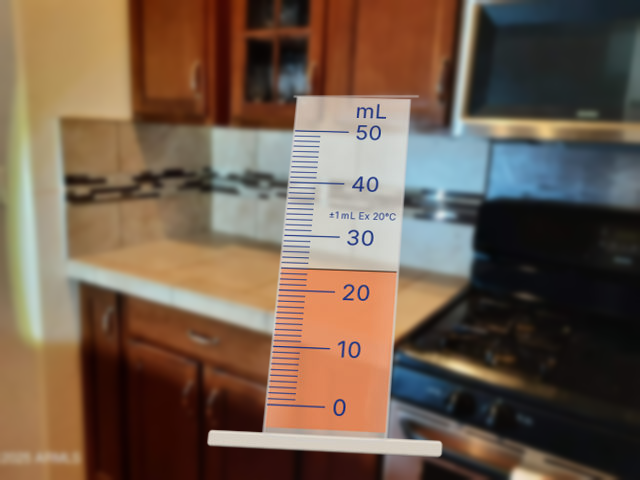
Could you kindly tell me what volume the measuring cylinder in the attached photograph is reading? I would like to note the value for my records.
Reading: 24 mL
